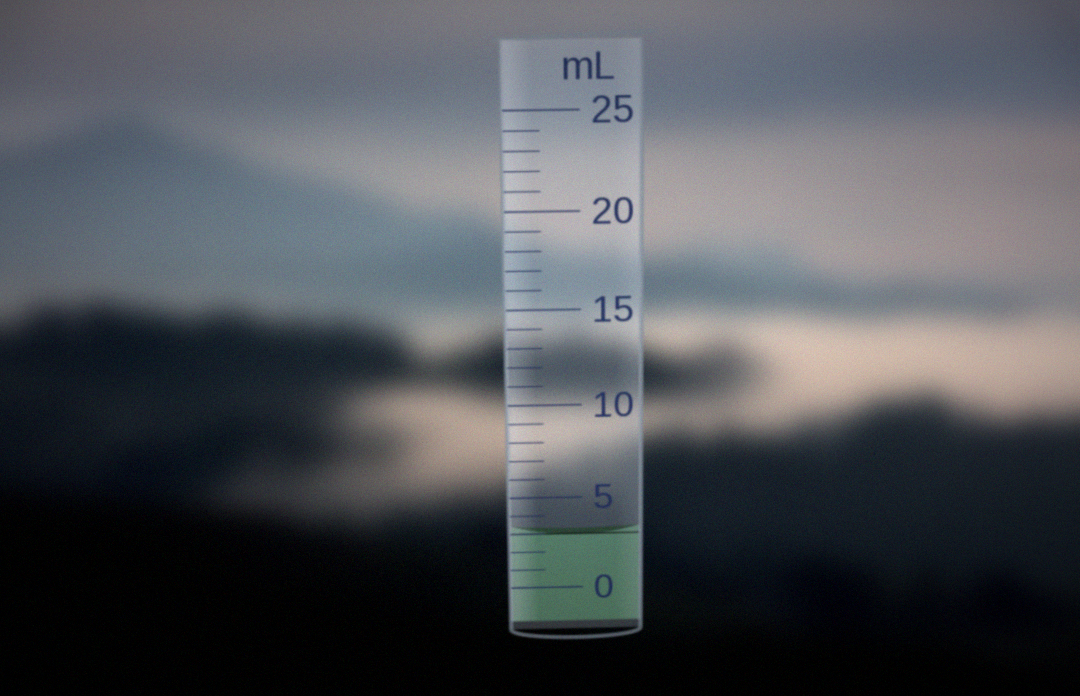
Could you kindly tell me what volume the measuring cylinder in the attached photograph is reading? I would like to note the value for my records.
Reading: 3 mL
